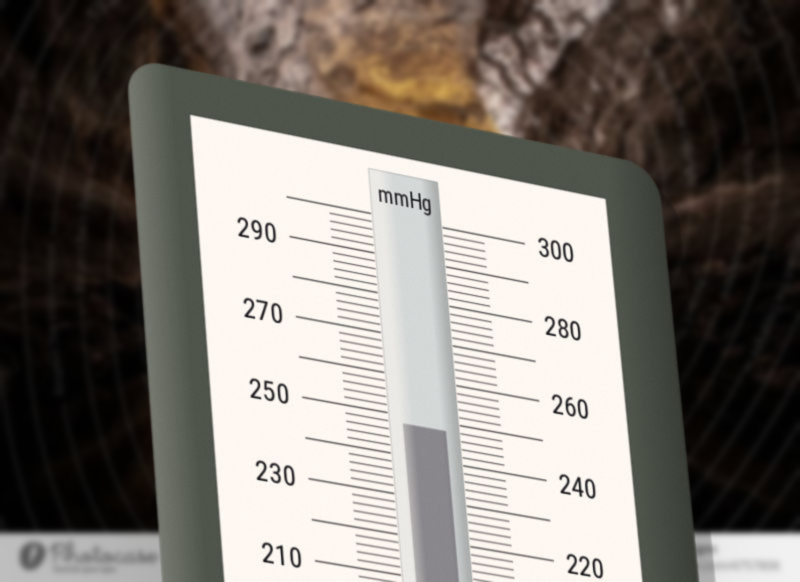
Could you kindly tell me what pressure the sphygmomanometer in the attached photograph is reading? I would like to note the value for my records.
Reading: 248 mmHg
